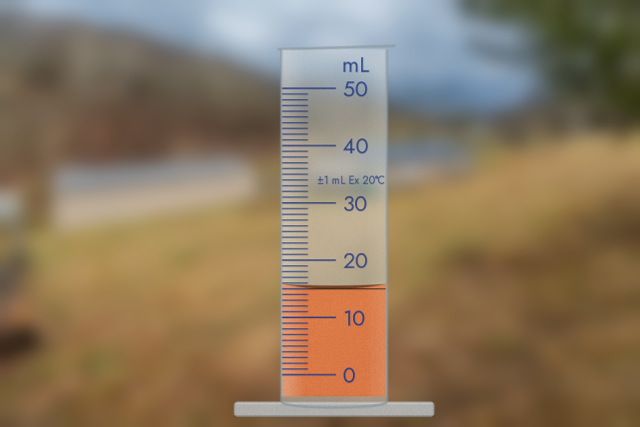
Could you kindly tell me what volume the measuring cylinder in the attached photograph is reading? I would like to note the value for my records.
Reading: 15 mL
